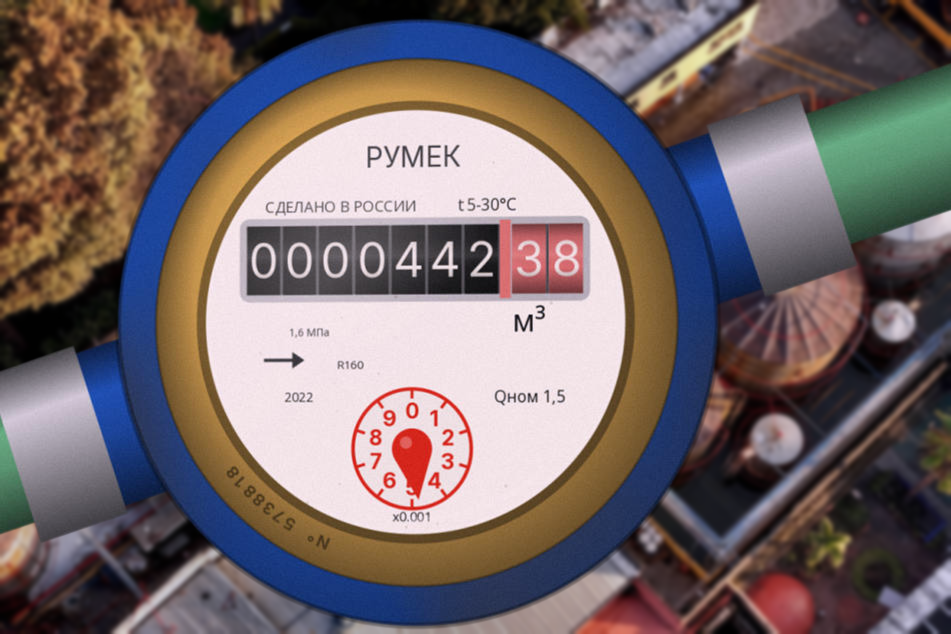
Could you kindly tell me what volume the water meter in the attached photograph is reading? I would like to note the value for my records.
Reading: 442.384 m³
